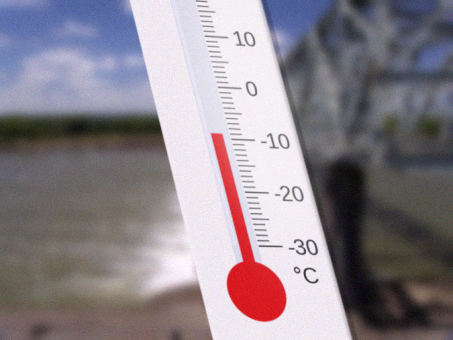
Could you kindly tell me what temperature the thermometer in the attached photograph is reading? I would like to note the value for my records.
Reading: -9 °C
